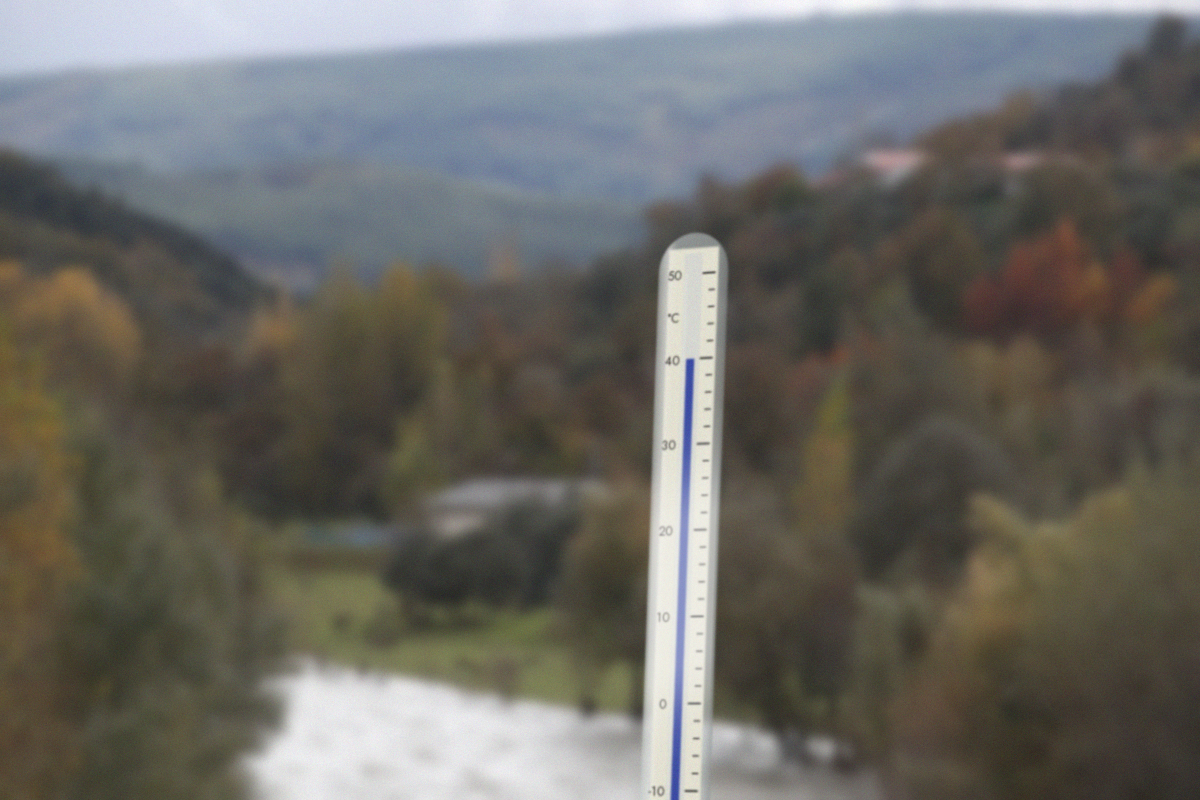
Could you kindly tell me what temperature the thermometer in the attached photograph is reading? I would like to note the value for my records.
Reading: 40 °C
